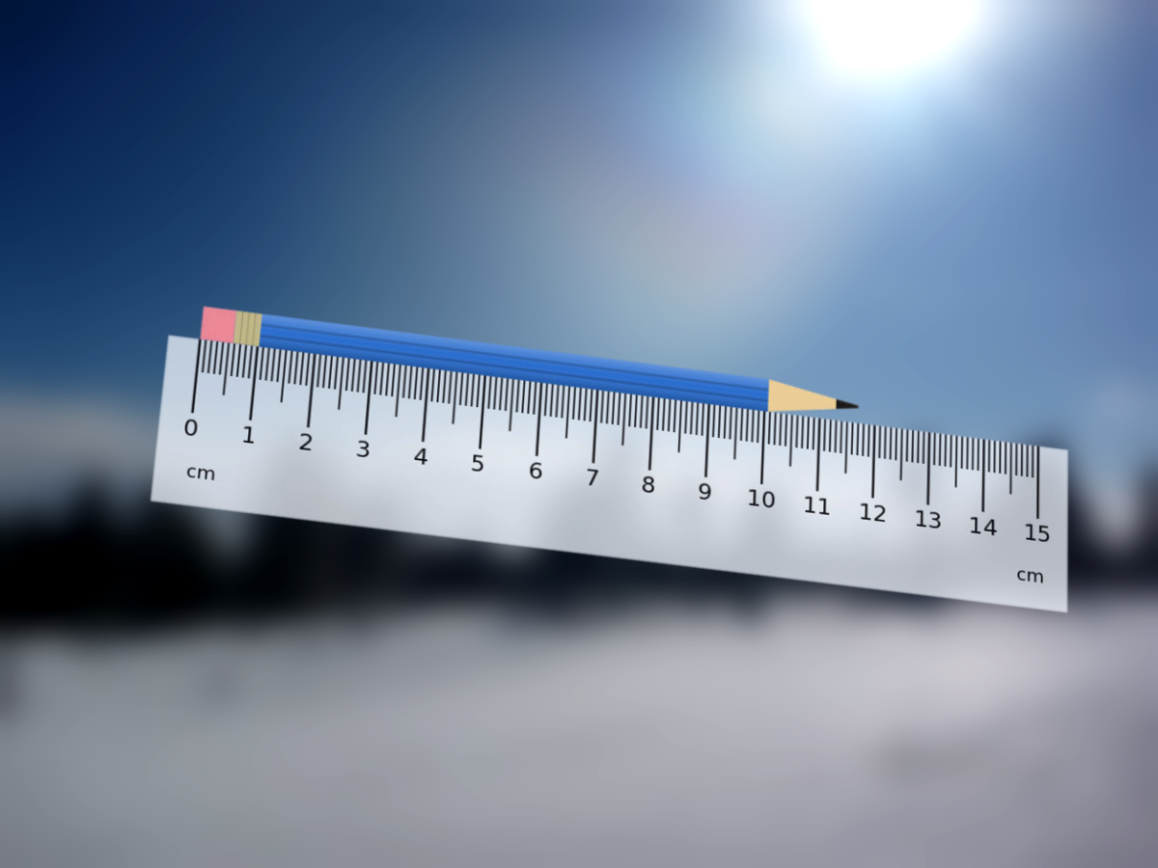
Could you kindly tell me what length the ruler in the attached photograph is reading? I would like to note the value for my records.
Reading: 11.7 cm
